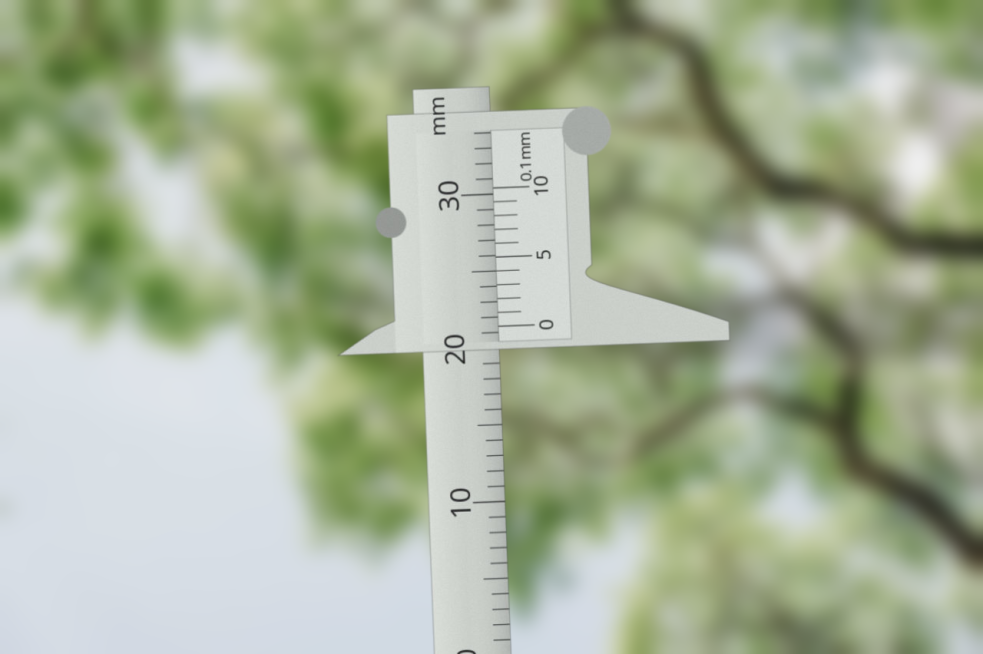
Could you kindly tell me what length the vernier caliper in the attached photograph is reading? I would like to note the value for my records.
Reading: 21.4 mm
